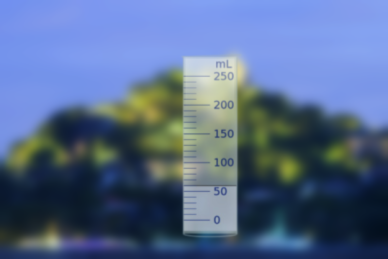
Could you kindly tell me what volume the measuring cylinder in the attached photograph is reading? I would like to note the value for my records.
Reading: 60 mL
